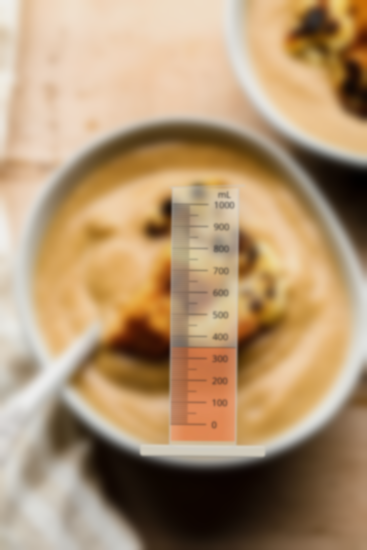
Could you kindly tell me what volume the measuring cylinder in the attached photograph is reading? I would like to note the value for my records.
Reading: 350 mL
